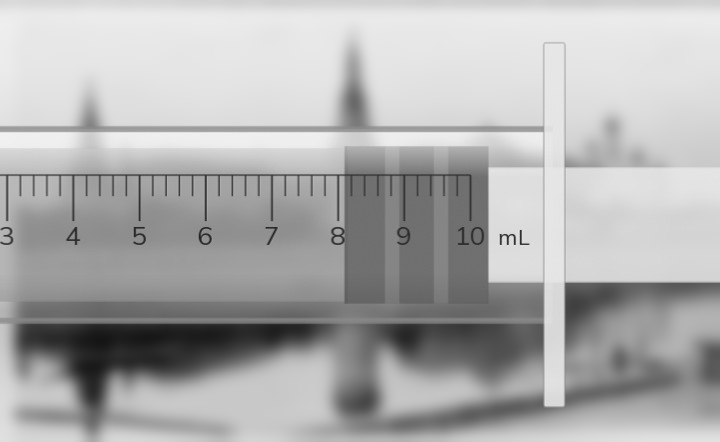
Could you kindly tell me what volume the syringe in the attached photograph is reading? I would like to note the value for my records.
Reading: 8.1 mL
